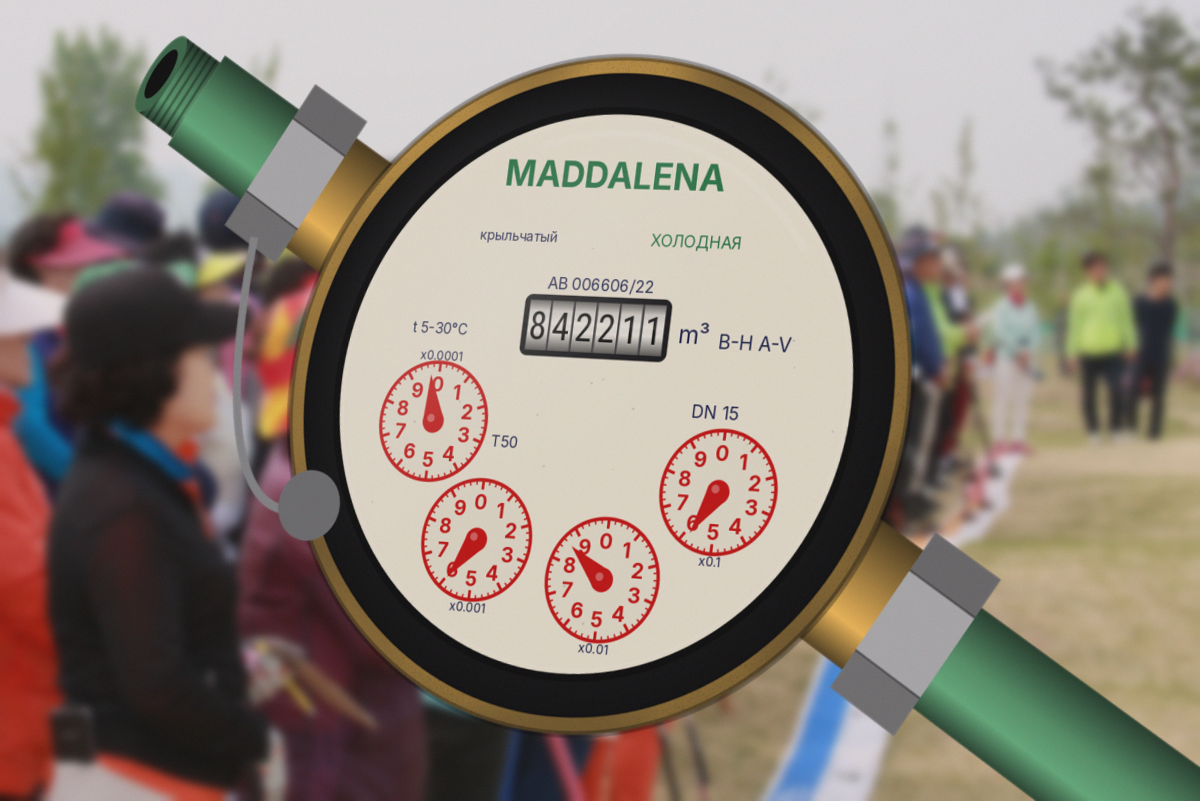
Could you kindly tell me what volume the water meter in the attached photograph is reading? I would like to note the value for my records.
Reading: 842211.5859 m³
